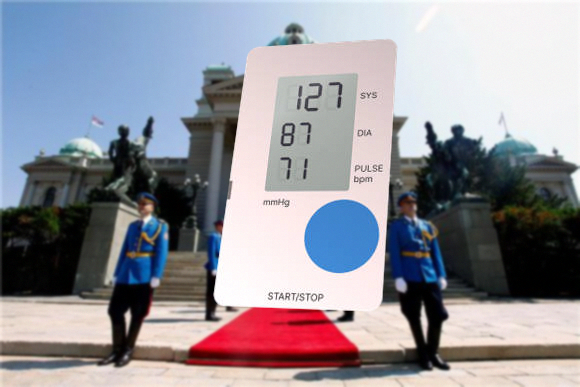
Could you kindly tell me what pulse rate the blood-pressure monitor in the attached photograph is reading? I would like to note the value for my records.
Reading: 71 bpm
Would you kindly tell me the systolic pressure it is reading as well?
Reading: 127 mmHg
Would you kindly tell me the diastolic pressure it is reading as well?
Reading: 87 mmHg
